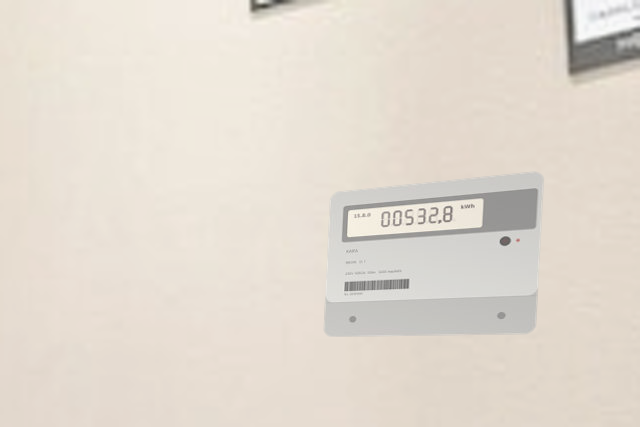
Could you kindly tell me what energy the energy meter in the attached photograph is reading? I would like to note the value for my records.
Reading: 532.8 kWh
